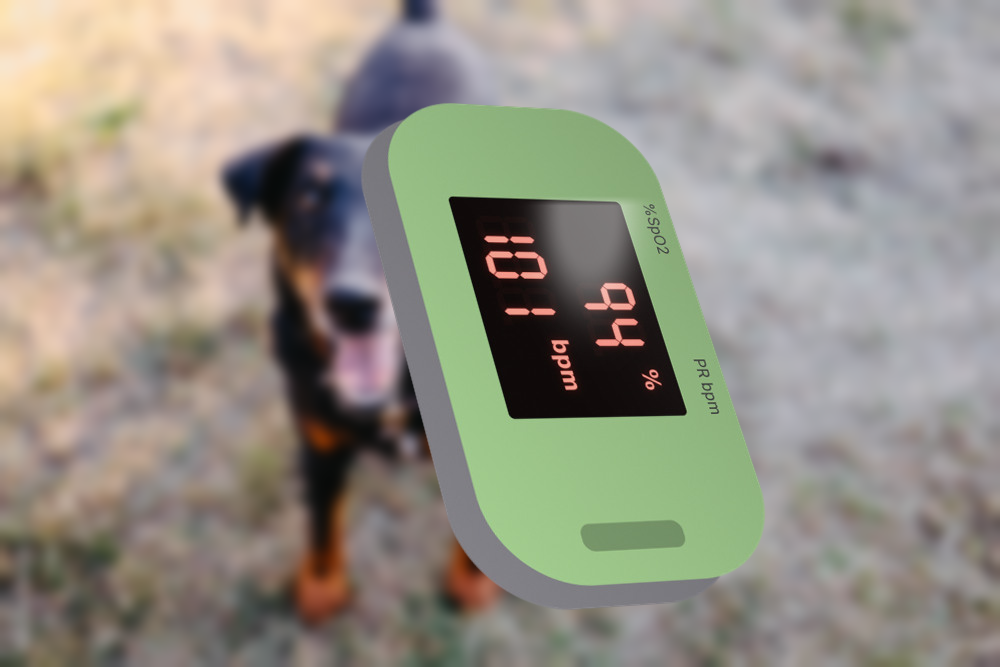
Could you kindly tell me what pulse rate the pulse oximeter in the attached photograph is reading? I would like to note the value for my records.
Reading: 101 bpm
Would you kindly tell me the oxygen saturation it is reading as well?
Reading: 94 %
